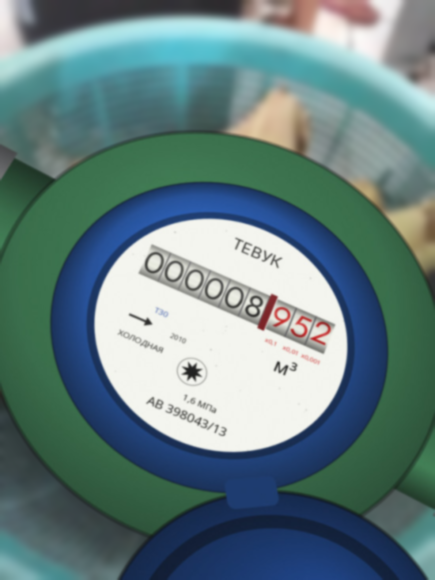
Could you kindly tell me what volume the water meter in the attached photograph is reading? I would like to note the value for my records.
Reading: 8.952 m³
